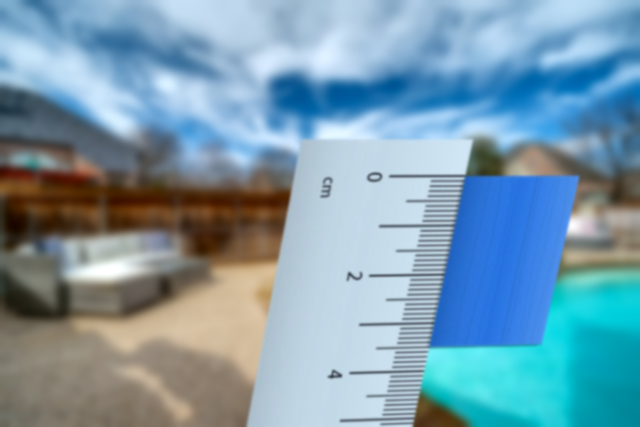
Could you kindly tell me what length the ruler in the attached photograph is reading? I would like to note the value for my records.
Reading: 3.5 cm
